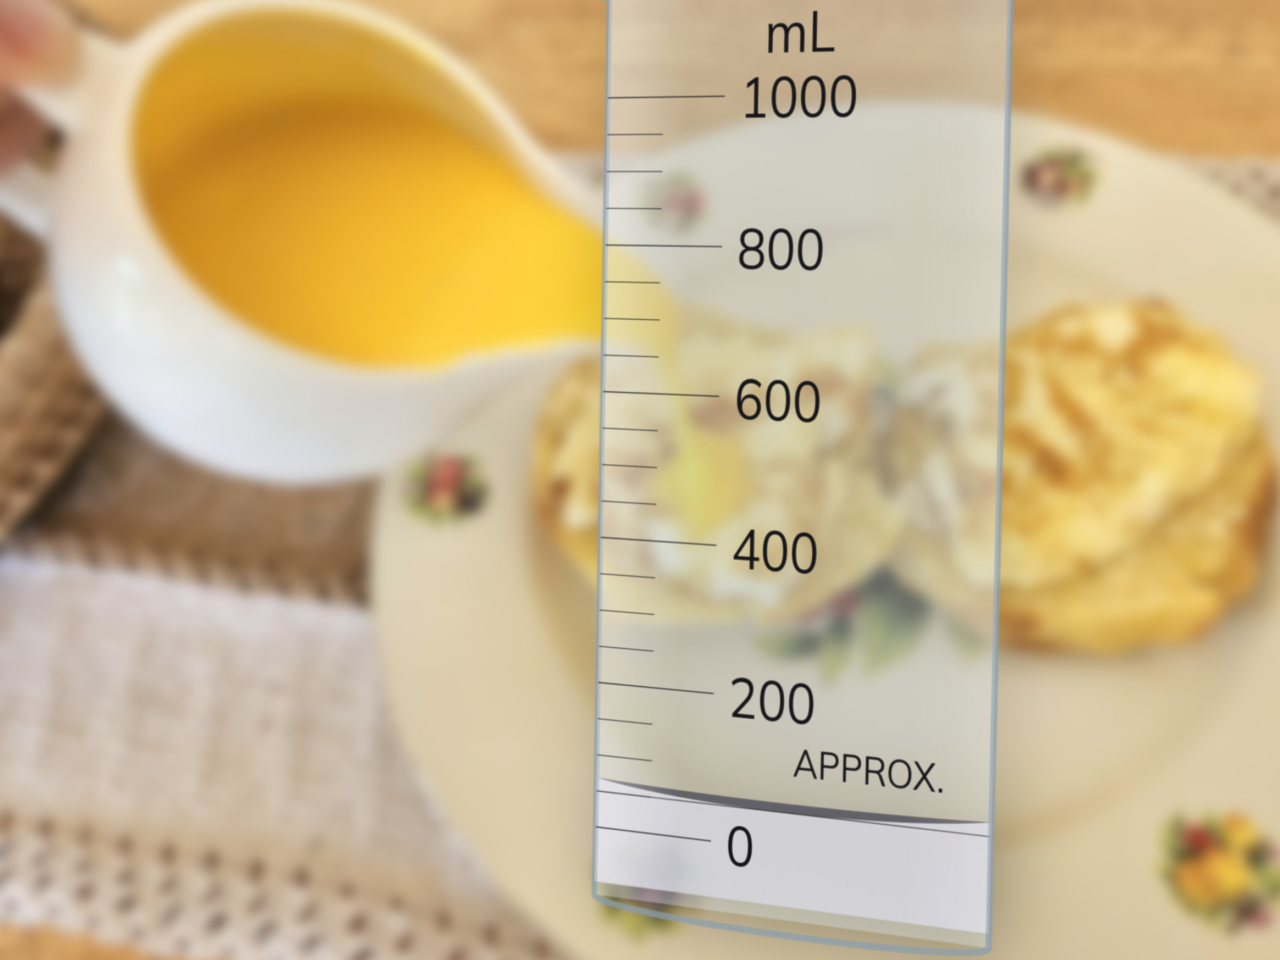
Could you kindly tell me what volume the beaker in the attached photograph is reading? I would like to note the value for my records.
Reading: 50 mL
